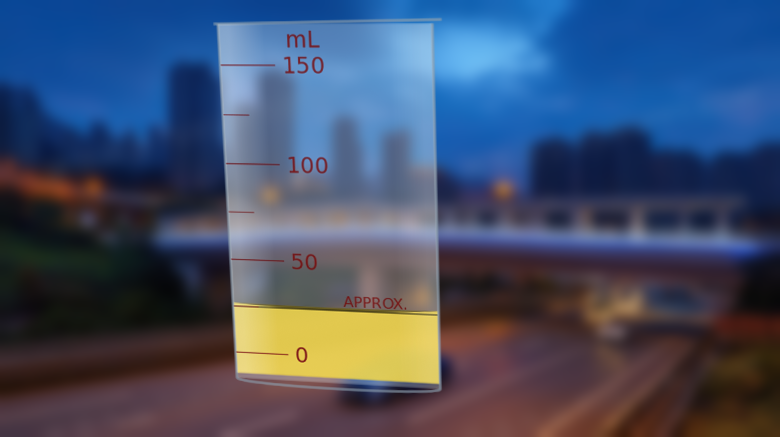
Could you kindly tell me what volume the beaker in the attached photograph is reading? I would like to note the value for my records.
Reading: 25 mL
